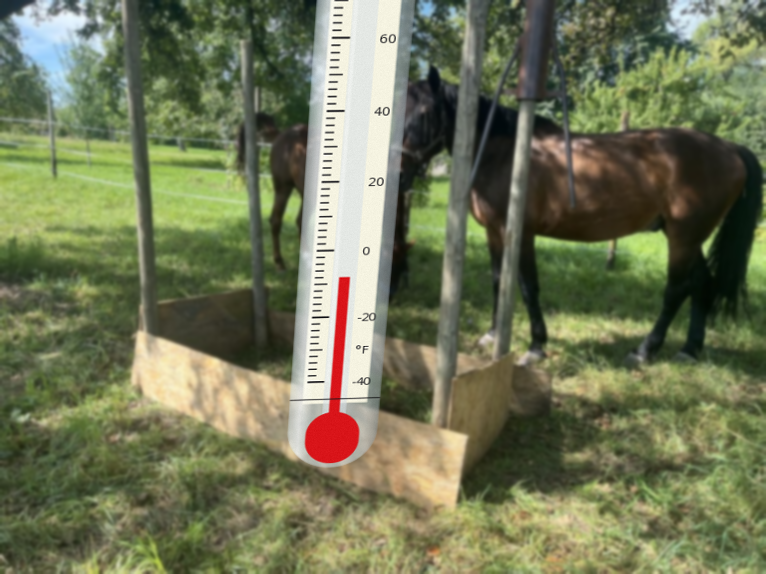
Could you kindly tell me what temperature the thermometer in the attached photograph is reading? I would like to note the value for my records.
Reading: -8 °F
